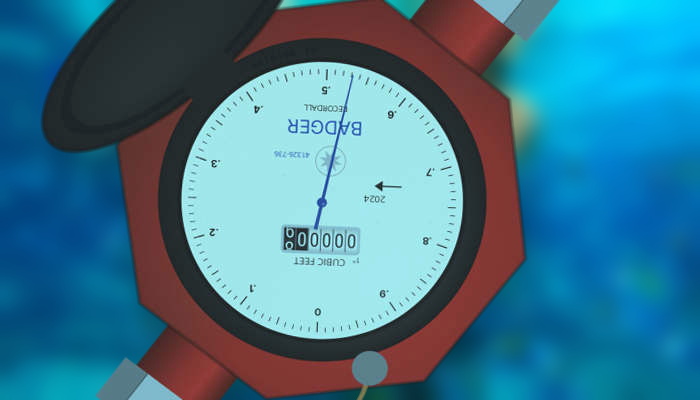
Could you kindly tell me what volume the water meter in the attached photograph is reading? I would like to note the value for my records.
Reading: 8.53 ft³
